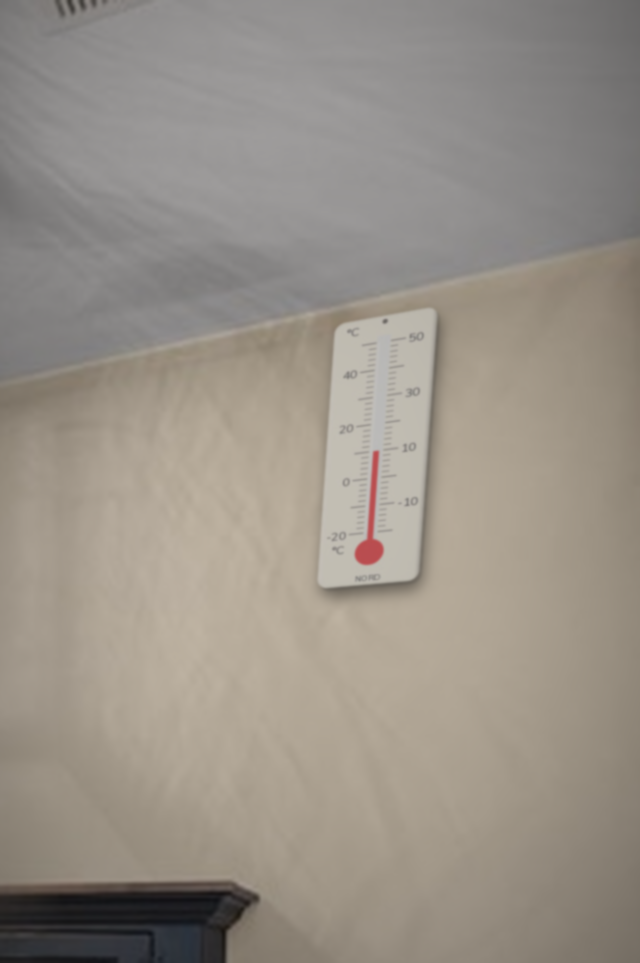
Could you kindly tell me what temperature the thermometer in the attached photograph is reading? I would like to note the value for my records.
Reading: 10 °C
